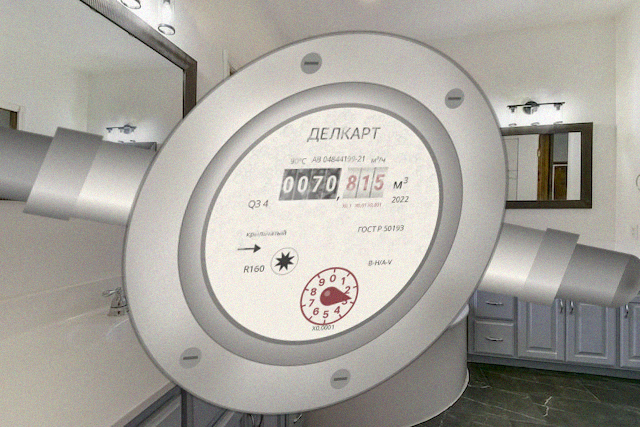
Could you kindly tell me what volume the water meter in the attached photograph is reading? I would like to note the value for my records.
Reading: 70.8152 m³
